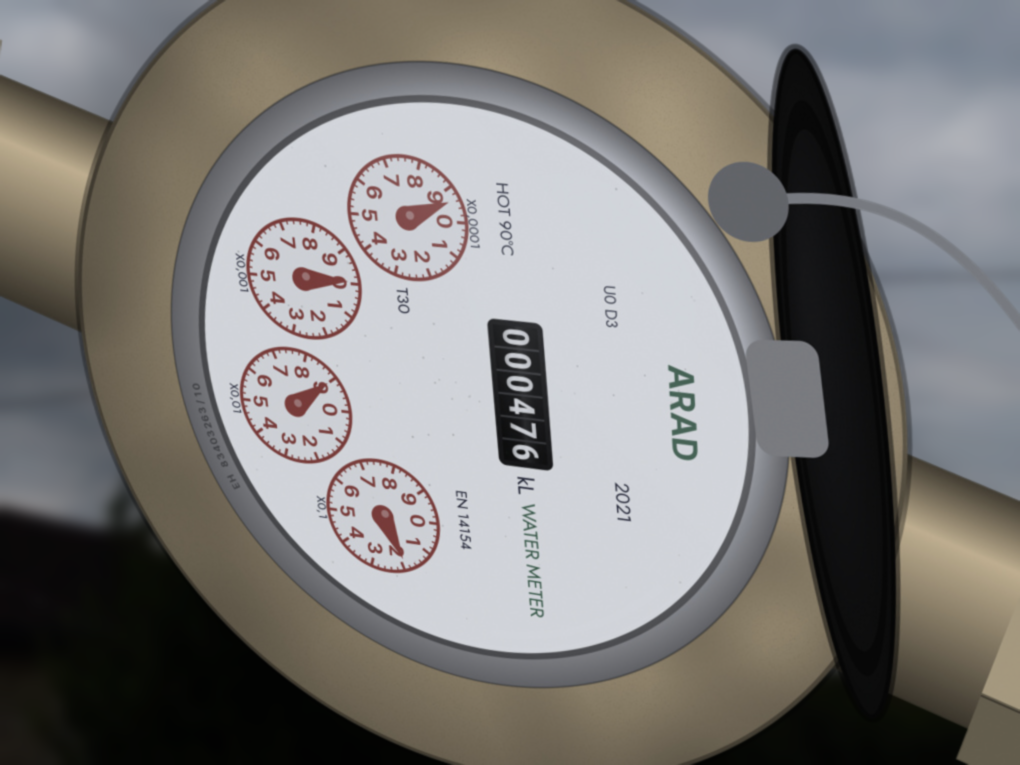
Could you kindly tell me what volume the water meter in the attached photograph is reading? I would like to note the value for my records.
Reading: 476.1899 kL
